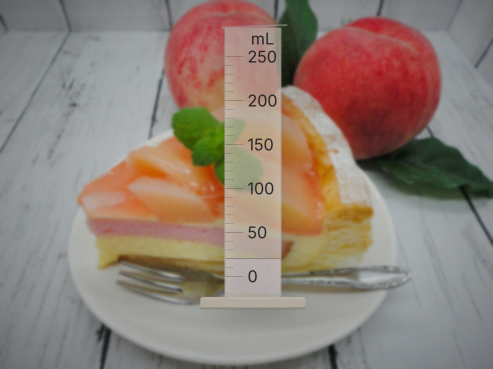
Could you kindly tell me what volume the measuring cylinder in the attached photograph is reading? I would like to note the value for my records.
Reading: 20 mL
